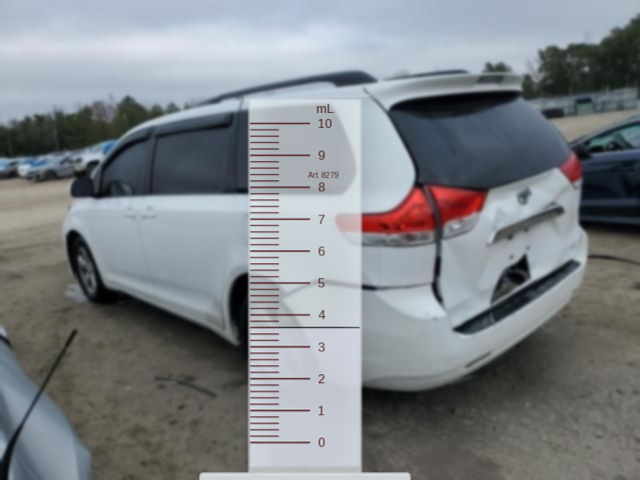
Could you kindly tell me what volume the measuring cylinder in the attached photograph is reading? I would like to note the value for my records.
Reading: 3.6 mL
